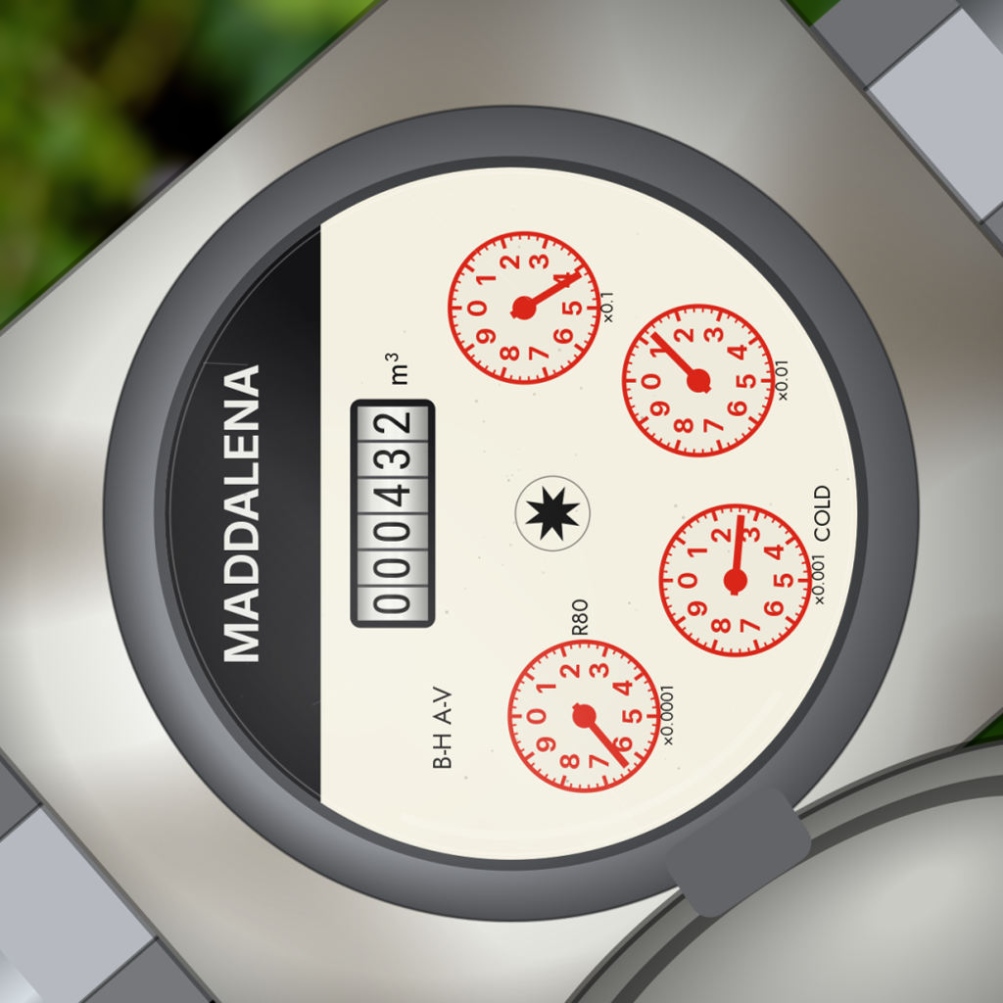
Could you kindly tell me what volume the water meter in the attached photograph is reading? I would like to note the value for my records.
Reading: 432.4126 m³
